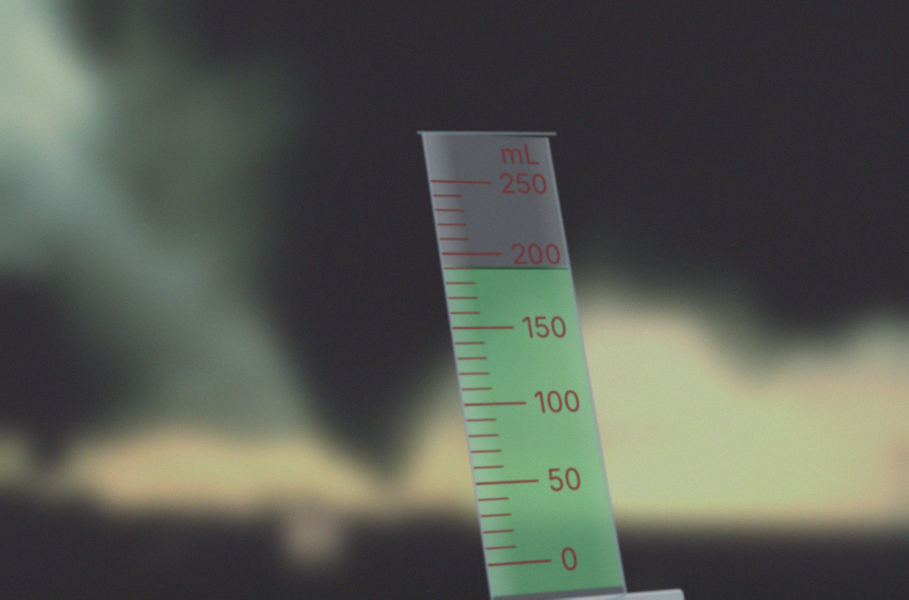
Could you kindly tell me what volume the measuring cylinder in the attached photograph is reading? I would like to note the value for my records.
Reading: 190 mL
